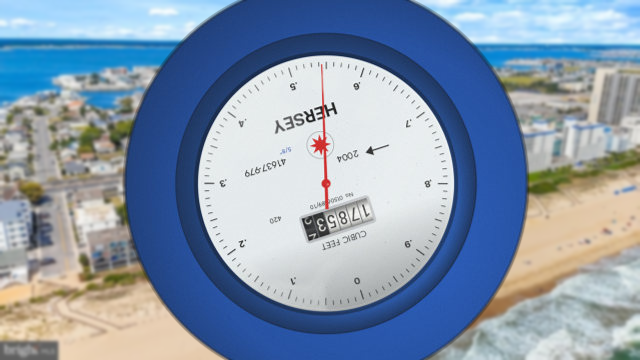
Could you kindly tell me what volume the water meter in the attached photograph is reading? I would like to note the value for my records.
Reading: 178532.54 ft³
